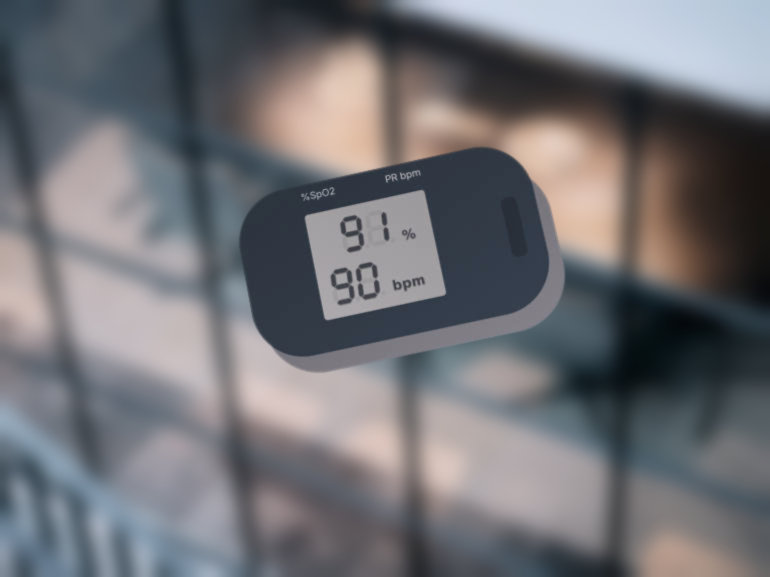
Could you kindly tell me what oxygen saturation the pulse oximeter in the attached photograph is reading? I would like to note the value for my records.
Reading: 91 %
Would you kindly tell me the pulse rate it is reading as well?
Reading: 90 bpm
